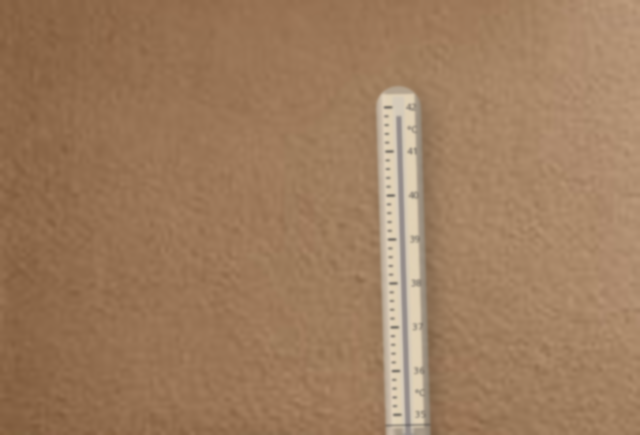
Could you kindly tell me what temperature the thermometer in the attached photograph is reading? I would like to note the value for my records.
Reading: 41.8 °C
